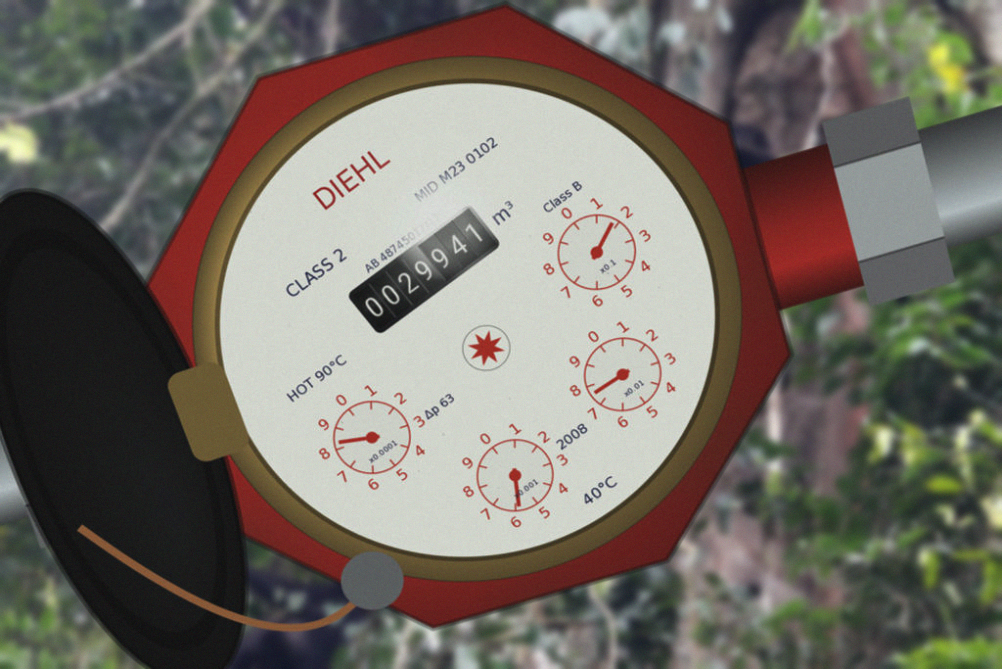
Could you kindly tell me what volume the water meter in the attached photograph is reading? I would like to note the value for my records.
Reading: 29941.1758 m³
